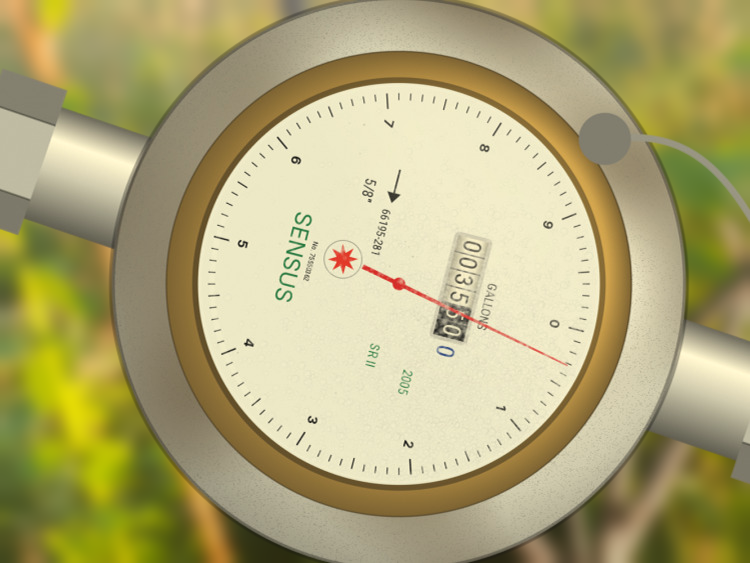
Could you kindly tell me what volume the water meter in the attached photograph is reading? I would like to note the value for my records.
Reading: 35500.3 gal
